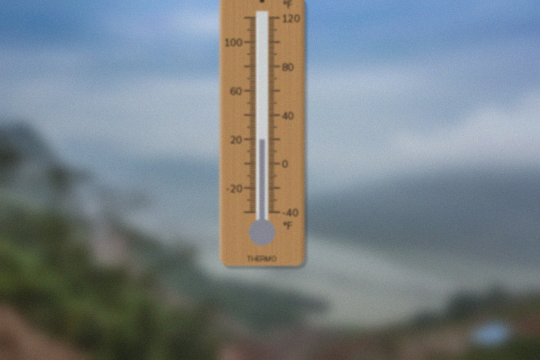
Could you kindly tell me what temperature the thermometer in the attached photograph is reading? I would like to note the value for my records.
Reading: 20 °F
